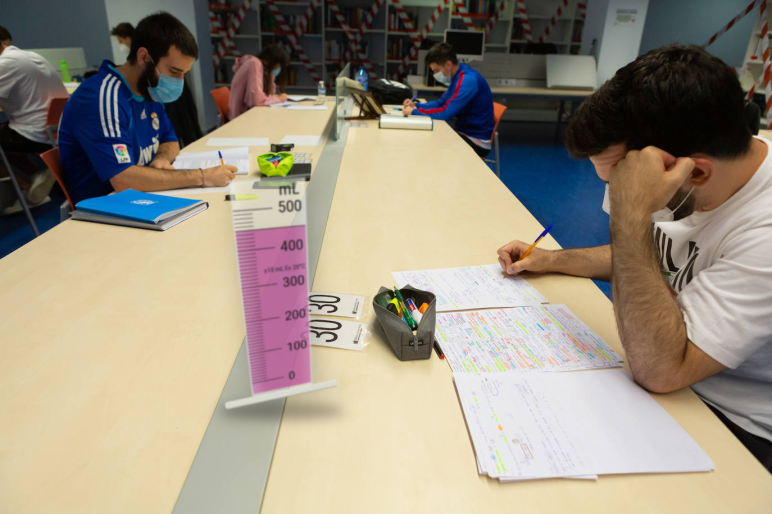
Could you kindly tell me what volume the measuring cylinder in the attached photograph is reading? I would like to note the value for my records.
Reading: 450 mL
